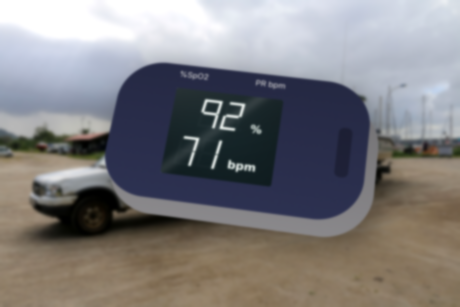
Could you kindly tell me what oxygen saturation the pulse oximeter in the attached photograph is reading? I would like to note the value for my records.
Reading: 92 %
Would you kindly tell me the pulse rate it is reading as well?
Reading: 71 bpm
